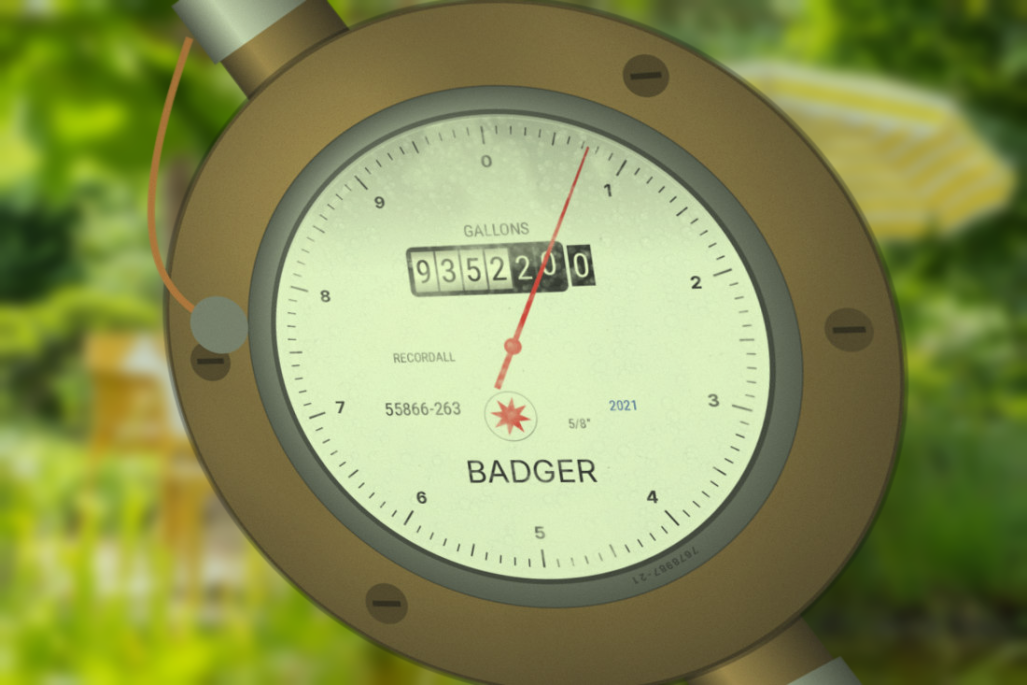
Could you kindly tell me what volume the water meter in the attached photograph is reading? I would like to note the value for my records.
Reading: 9352200.7 gal
